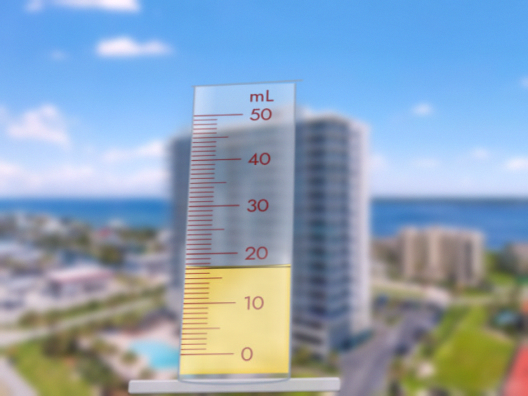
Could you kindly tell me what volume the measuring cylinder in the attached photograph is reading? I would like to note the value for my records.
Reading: 17 mL
